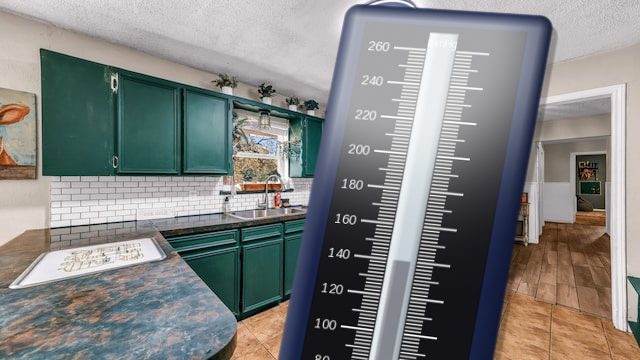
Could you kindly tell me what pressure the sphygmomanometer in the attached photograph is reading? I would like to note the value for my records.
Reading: 140 mmHg
